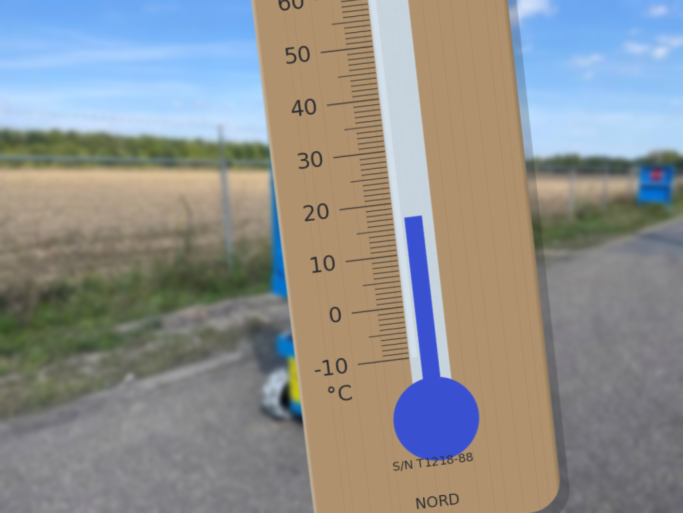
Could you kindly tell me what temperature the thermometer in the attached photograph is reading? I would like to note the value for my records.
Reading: 17 °C
